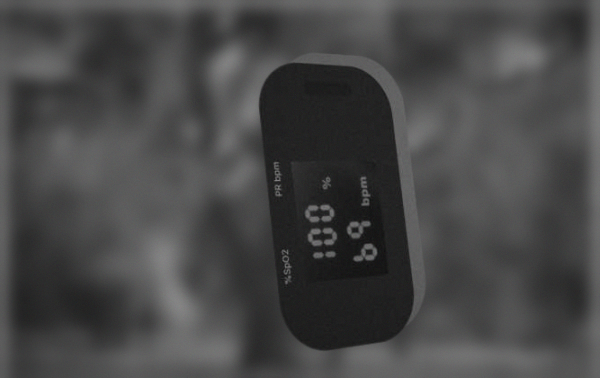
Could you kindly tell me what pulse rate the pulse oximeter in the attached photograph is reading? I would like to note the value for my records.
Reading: 69 bpm
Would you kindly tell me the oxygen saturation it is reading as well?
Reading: 100 %
